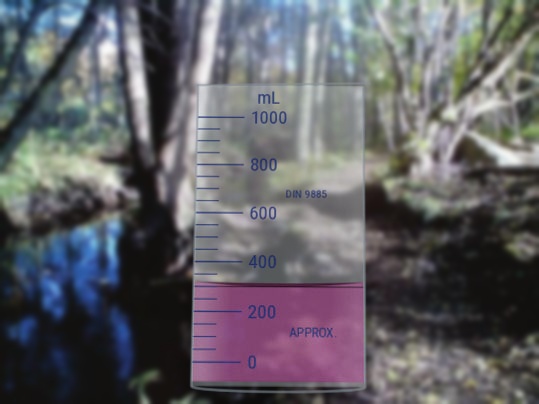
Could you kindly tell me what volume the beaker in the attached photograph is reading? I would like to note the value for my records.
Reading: 300 mL
